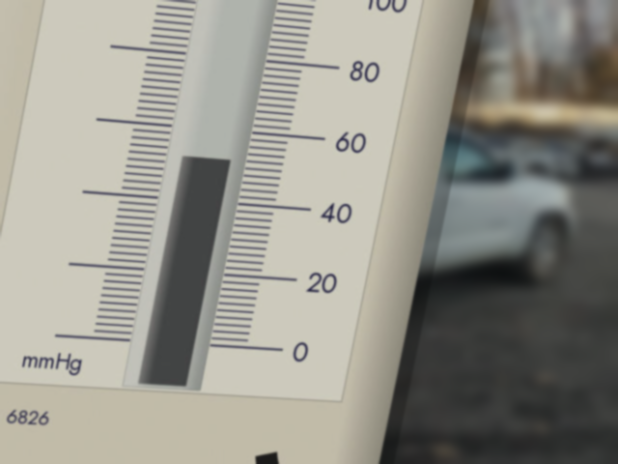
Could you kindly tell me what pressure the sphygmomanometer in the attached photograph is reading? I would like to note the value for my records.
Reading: 52 mmHg
